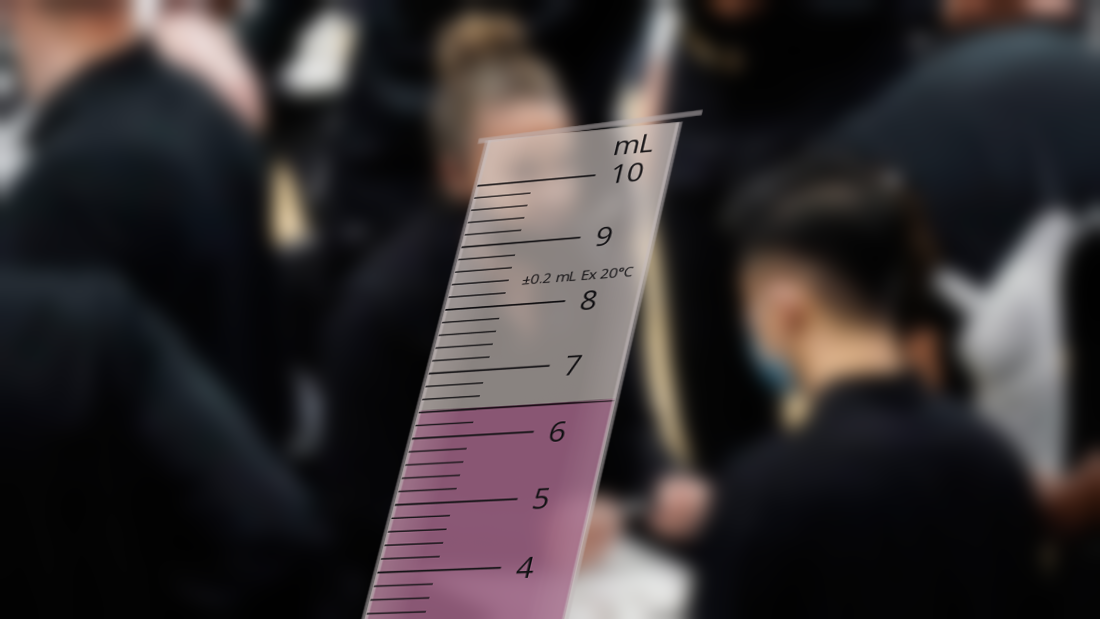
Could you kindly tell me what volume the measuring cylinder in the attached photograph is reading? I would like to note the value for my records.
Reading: 6.4 mL
